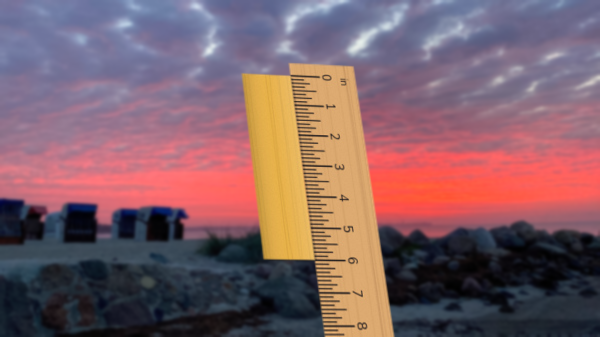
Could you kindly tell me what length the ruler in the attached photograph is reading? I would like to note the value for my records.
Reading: 6 in
